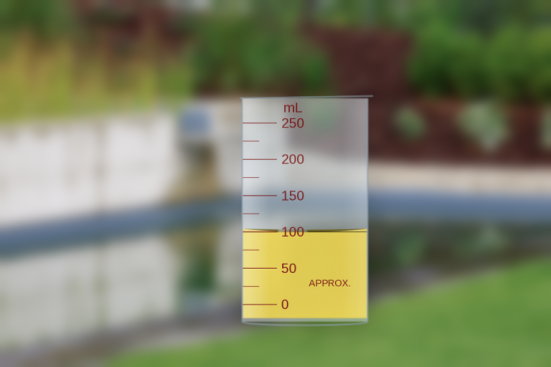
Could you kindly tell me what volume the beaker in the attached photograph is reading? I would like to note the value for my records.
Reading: 100 mL
